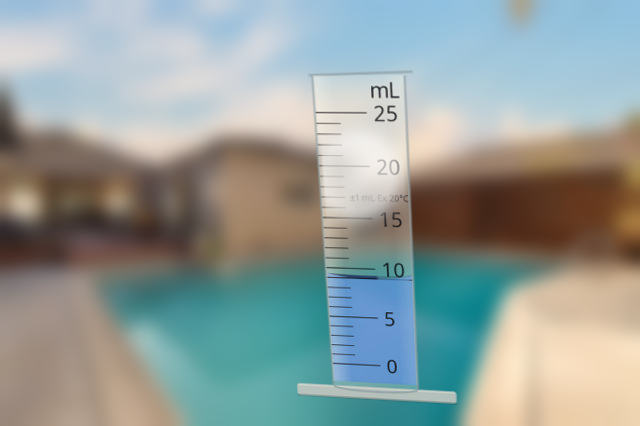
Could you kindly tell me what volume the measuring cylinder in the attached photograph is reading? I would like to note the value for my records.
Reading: 9 mL
